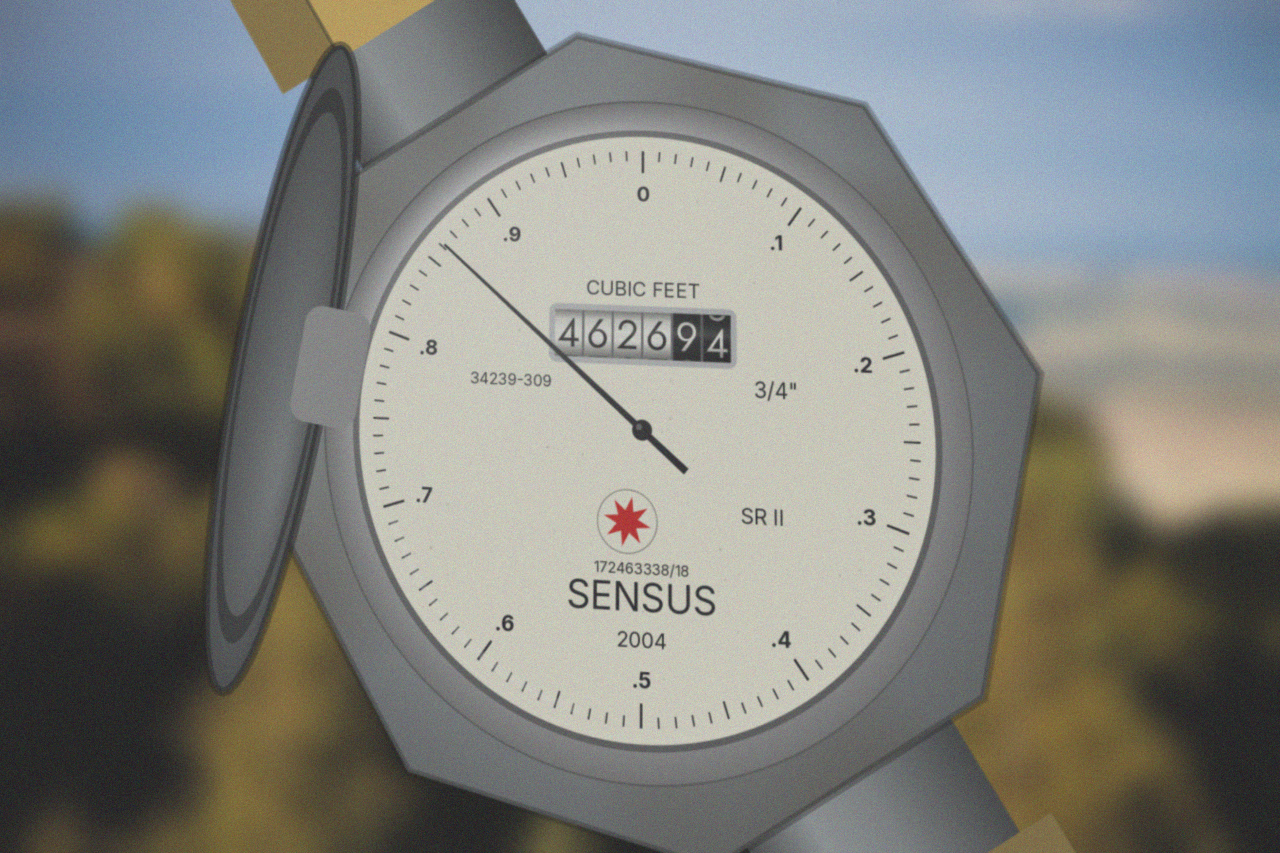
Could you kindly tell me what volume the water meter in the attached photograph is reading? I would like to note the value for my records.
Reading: 462693.86 ft³
